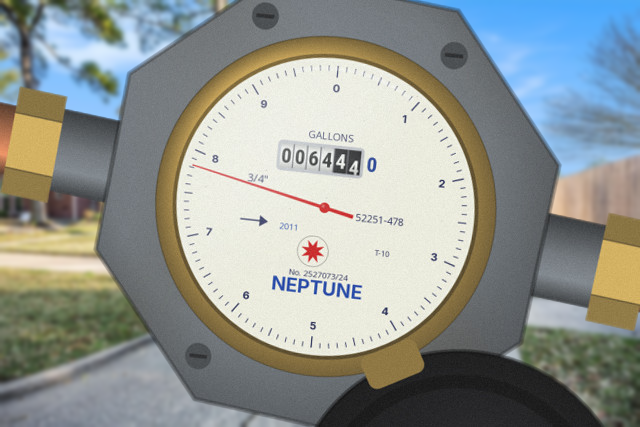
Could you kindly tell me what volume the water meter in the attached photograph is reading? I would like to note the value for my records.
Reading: 64437.8 gal
